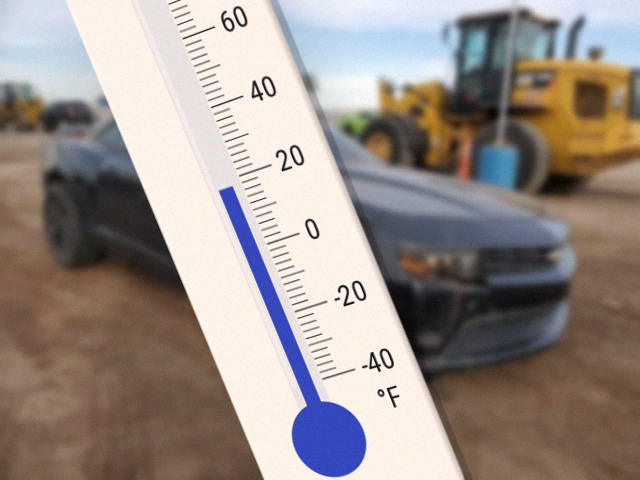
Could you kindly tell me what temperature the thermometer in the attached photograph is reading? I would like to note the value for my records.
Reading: 18 °F
